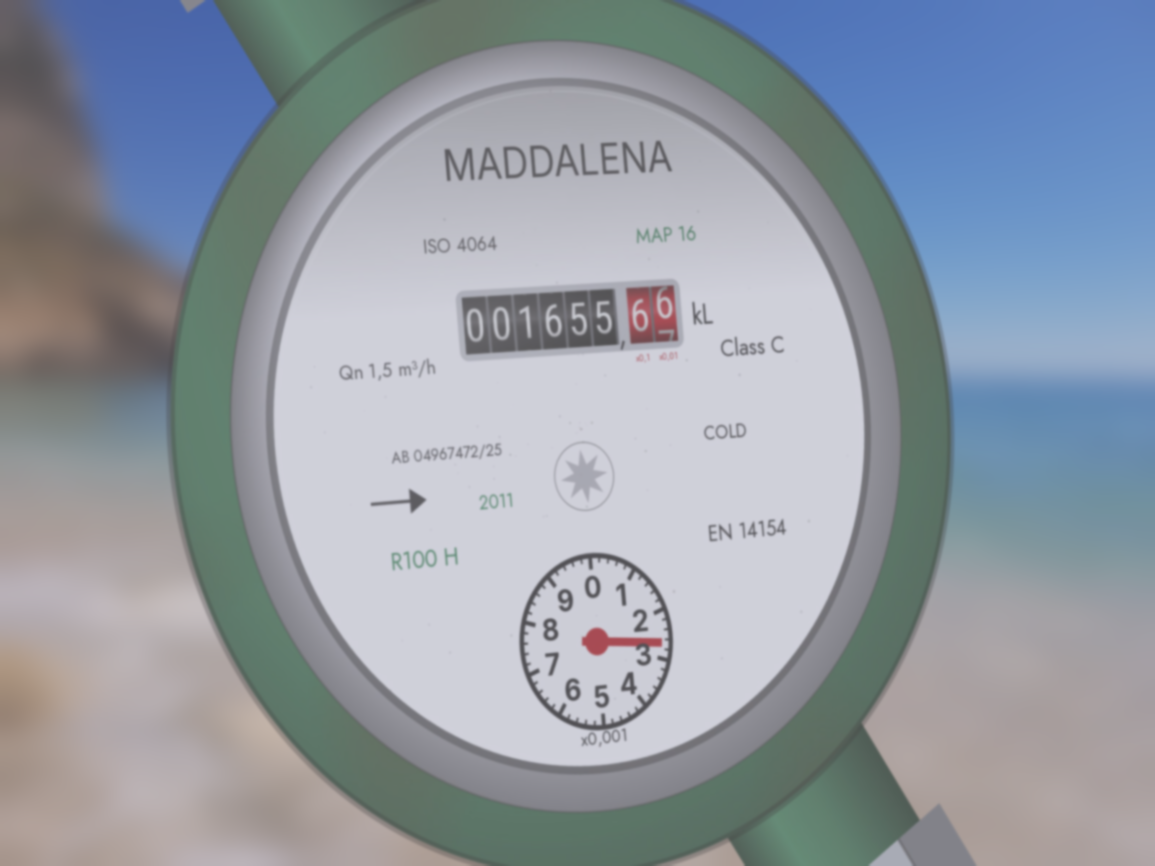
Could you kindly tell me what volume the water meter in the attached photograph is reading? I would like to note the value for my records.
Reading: 1655.662 kL
